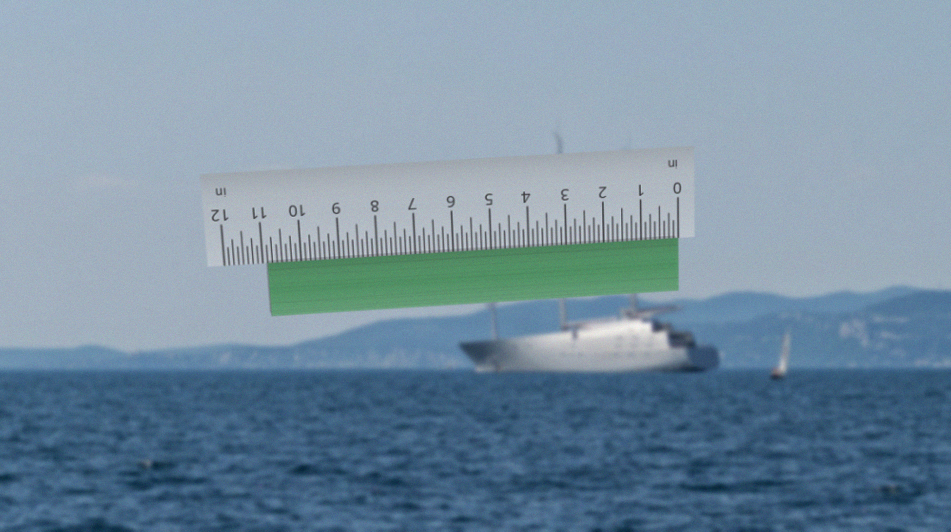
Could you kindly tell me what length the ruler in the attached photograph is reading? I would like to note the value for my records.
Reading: 10.875 in
